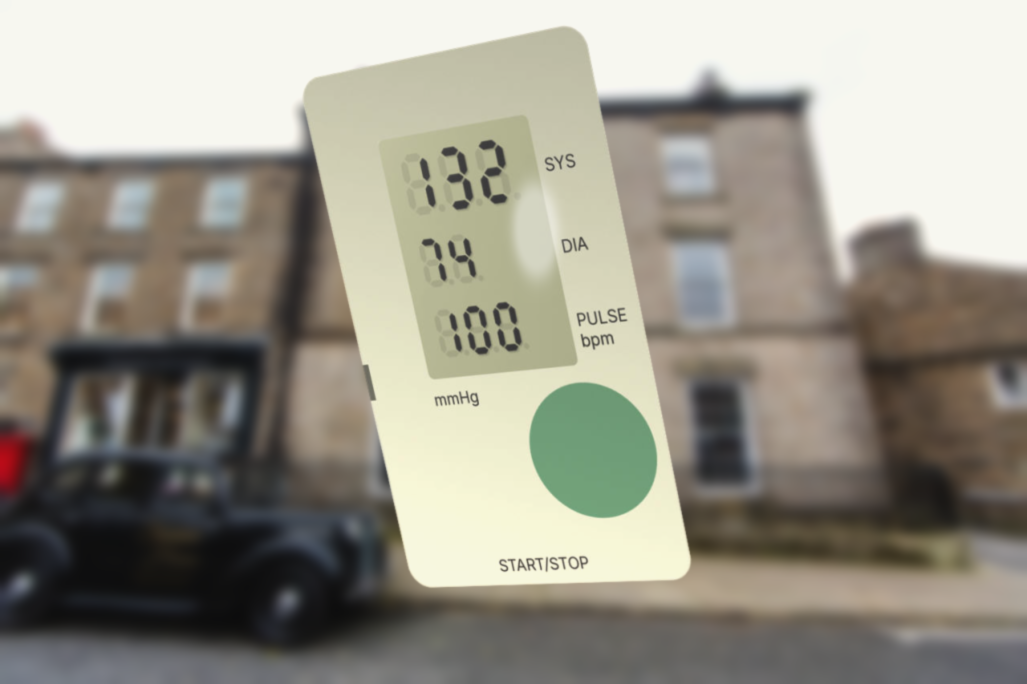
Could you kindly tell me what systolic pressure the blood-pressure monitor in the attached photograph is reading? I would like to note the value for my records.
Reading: 132 mmHg
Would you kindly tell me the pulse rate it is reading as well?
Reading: 100 bpm
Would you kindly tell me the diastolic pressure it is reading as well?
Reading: 74 mmHg
